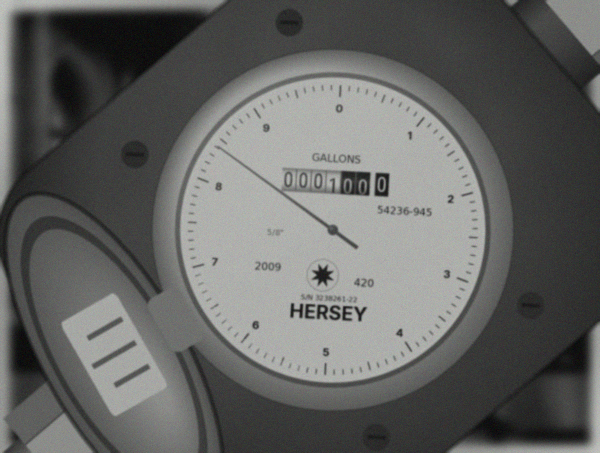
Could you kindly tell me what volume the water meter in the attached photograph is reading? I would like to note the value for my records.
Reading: 998.4 gal
